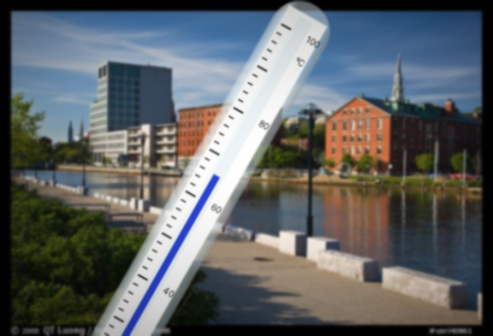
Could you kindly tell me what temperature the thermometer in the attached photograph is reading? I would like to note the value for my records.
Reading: 66 °C
